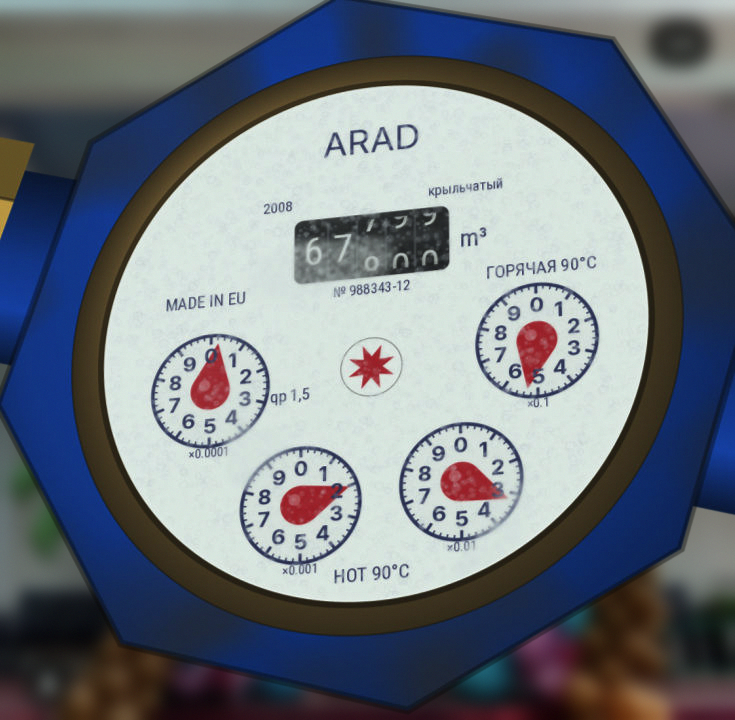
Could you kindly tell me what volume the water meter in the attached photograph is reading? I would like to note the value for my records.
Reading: 67799.5320 m³
